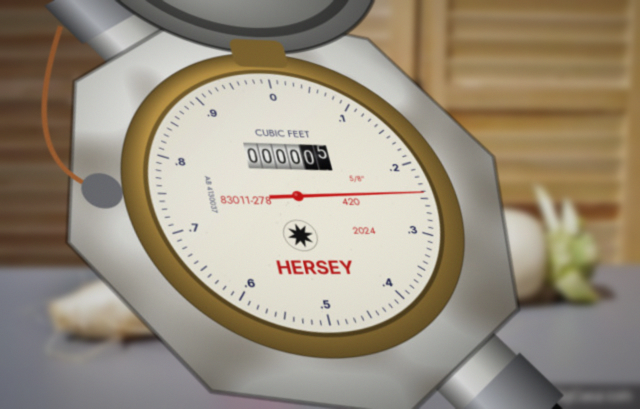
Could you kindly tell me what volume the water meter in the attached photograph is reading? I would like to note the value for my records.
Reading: 5.24 ft³
